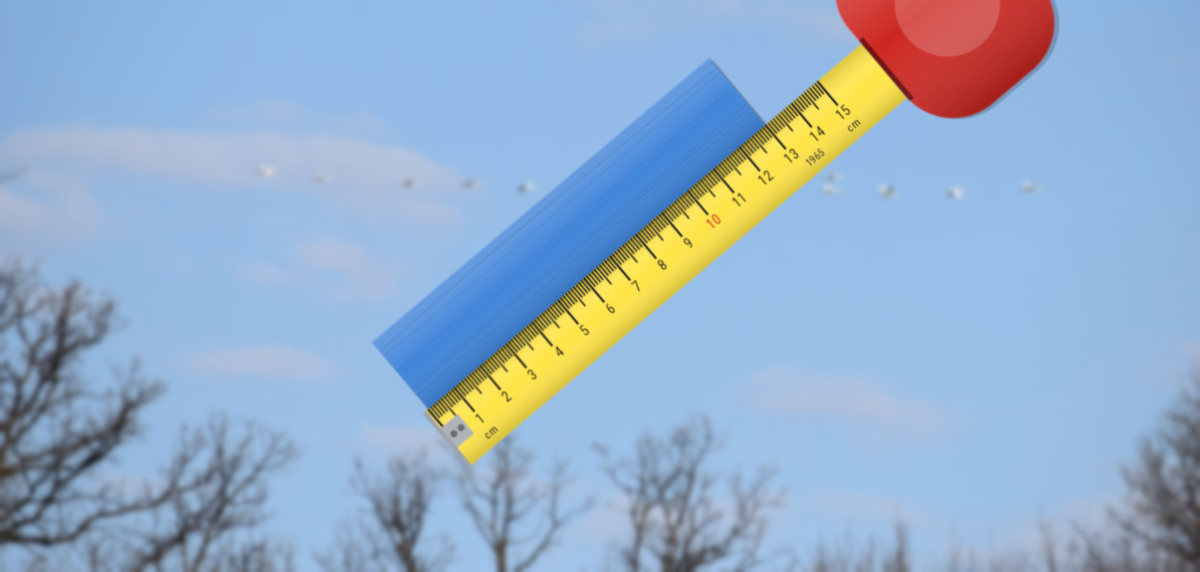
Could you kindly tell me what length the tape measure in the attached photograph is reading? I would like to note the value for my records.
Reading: 13 cm
